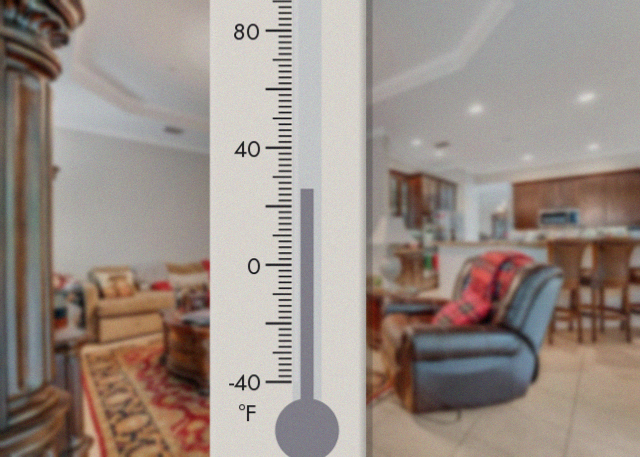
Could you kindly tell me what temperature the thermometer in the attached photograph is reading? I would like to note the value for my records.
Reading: 26 °F
